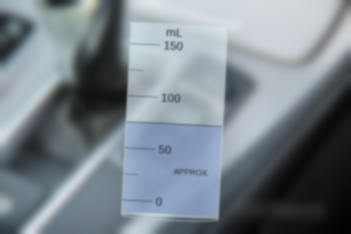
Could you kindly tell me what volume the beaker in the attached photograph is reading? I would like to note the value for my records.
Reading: 75 mL
